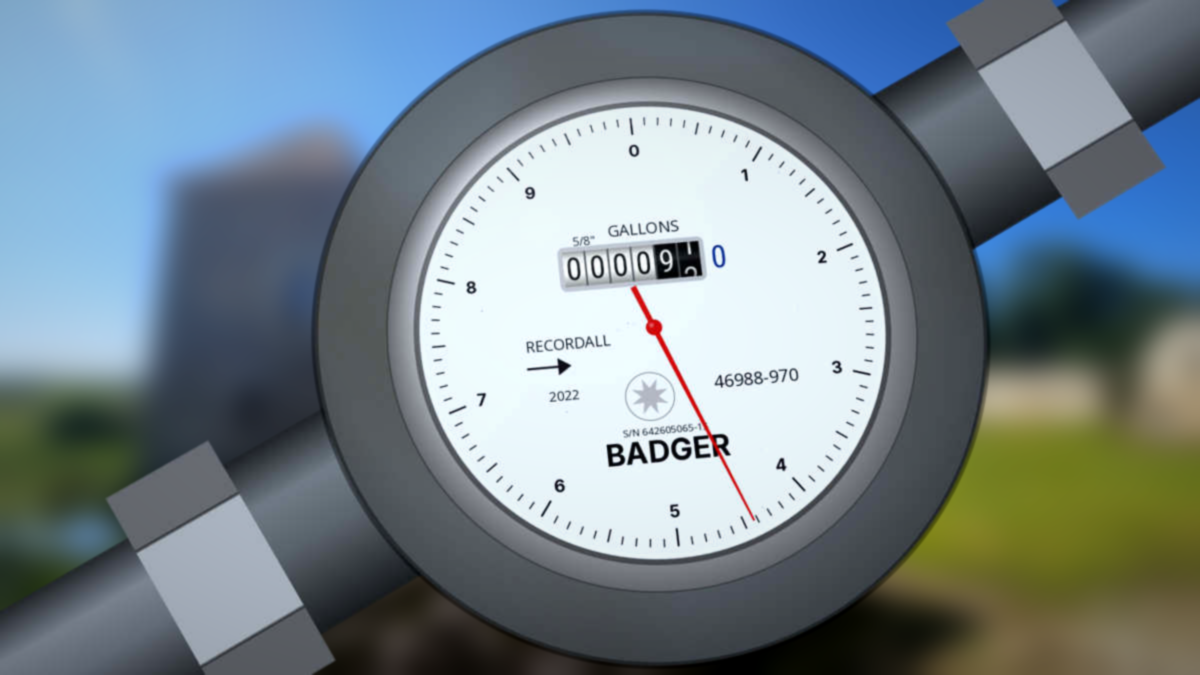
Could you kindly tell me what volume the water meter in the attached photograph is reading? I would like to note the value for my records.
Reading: 914.4 gal
